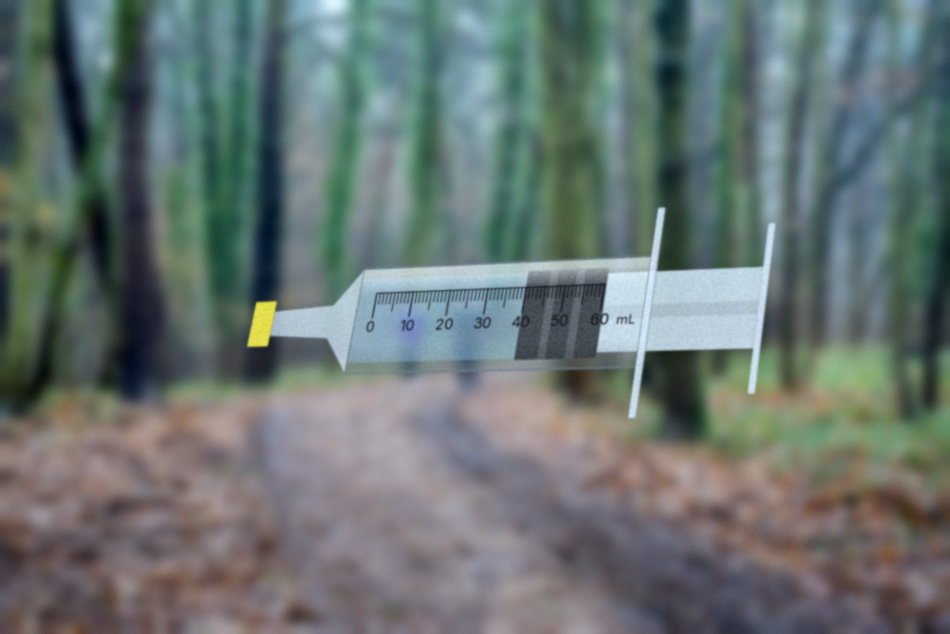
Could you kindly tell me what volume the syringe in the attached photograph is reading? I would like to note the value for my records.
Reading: 40 mL
